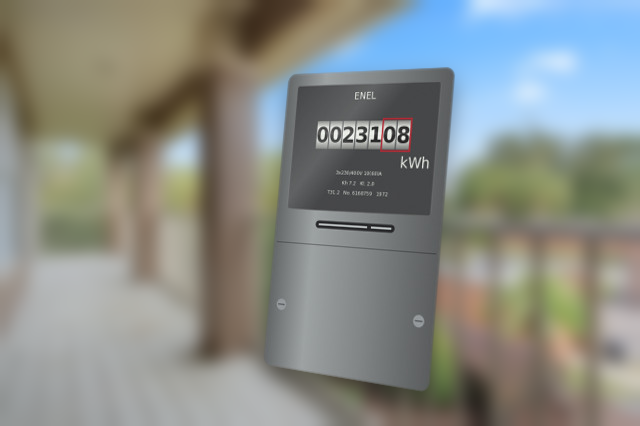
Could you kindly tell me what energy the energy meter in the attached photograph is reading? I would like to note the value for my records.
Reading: 231.08 kWh
